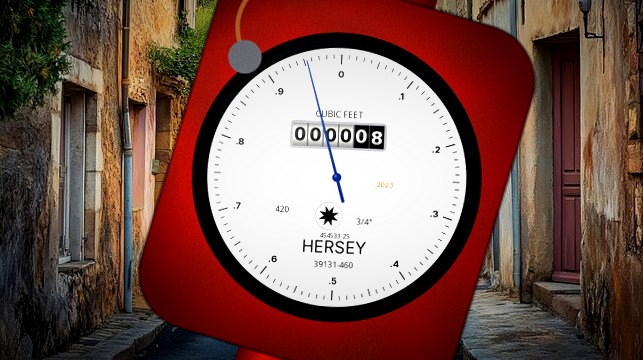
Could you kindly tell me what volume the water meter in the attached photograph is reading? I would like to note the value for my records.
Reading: 7.95 ft³
